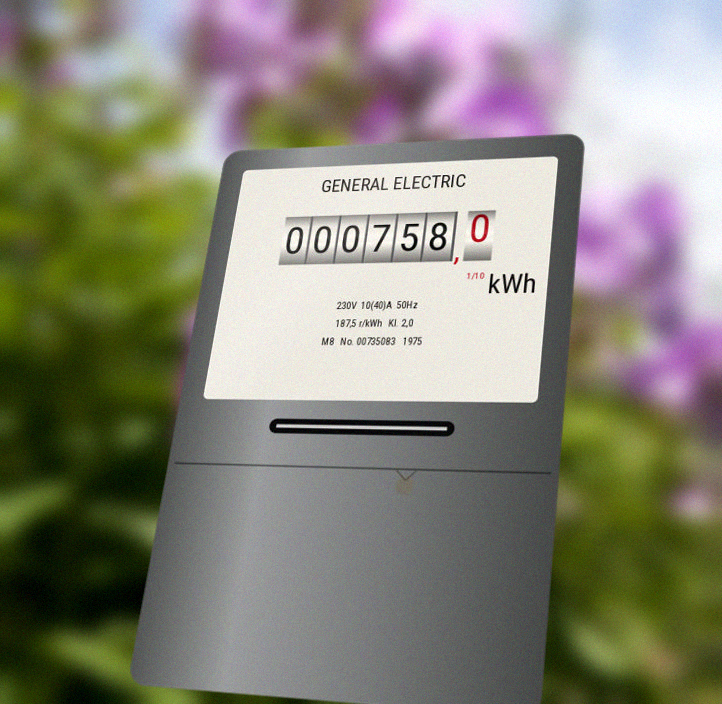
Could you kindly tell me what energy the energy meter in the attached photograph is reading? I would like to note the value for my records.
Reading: 758.0 kWh
